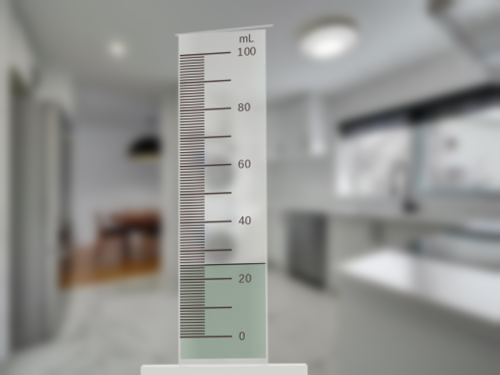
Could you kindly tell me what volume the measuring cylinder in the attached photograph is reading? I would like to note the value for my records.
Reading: 25 mL
